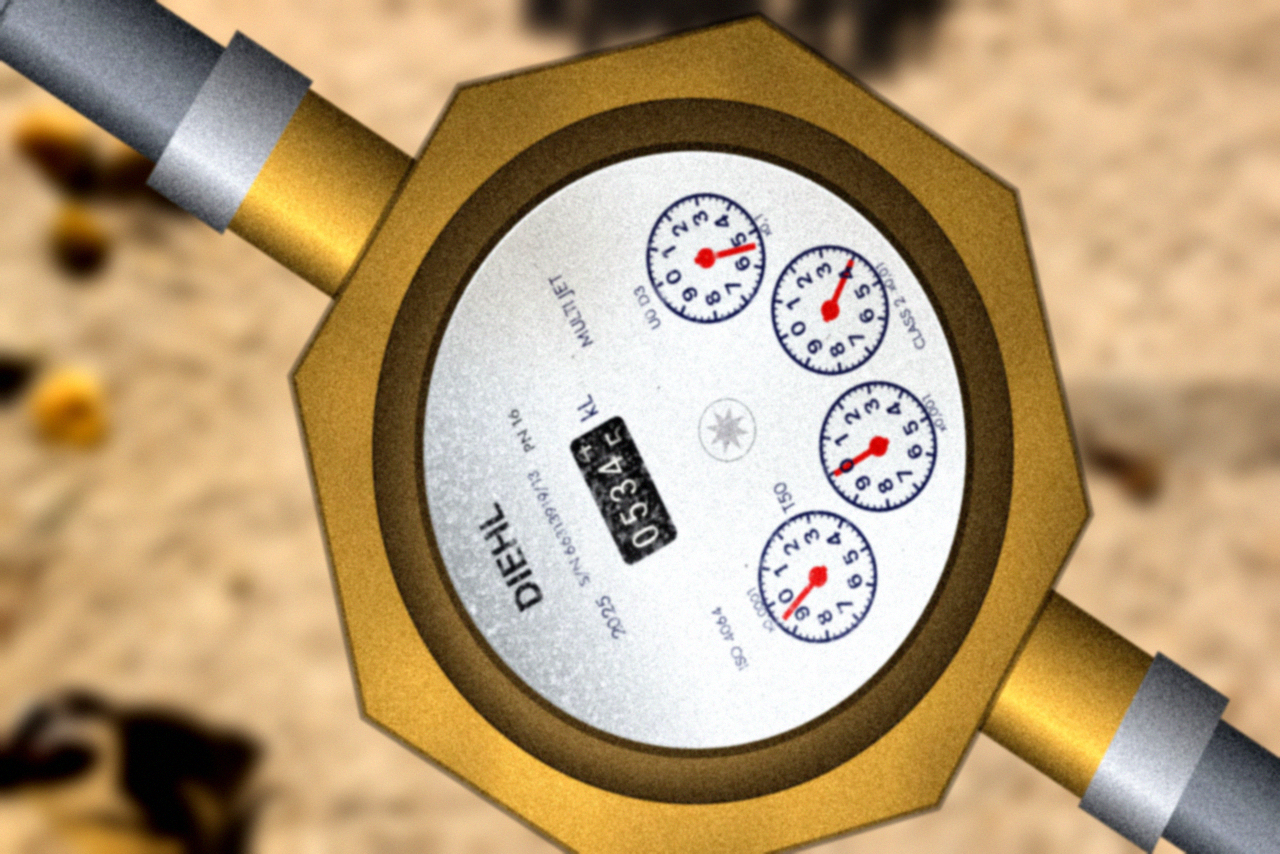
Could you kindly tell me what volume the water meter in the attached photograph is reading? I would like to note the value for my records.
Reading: 5344.5399 kL
